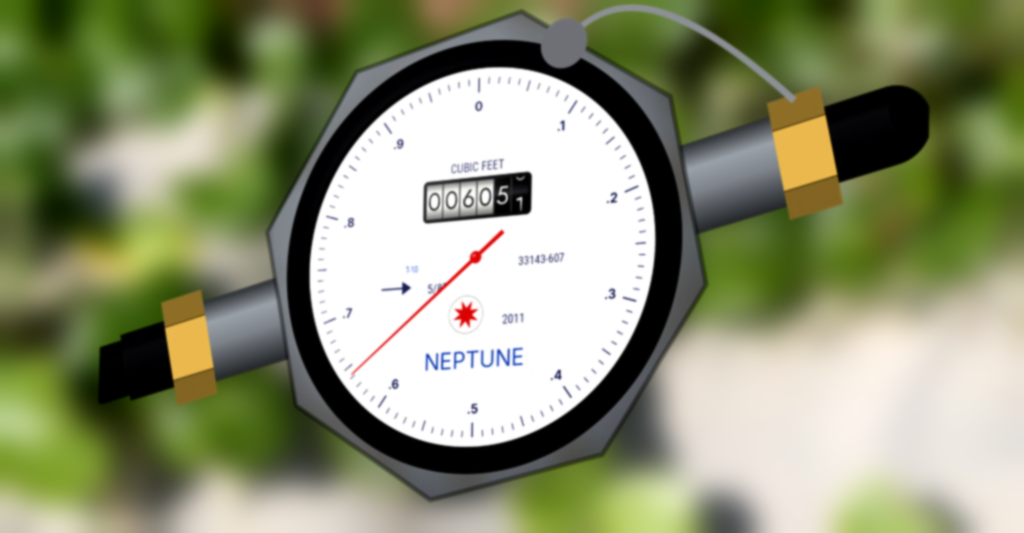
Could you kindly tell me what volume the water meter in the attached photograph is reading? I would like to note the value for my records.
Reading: 6050.64 ft³
